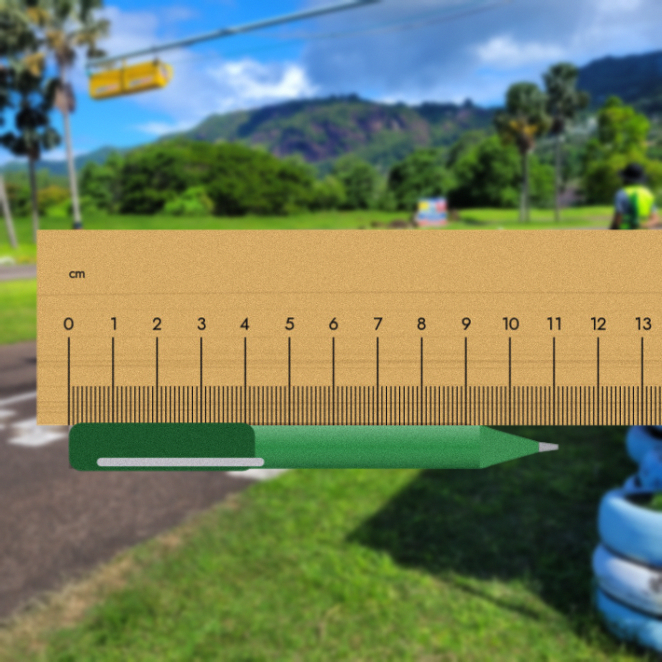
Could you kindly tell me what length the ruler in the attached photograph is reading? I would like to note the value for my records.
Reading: 11.1 cm
